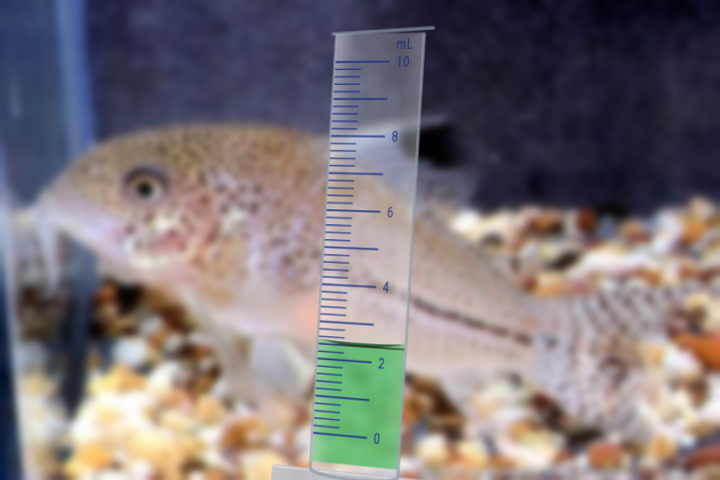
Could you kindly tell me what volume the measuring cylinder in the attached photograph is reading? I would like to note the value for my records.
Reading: 2.4 mL
